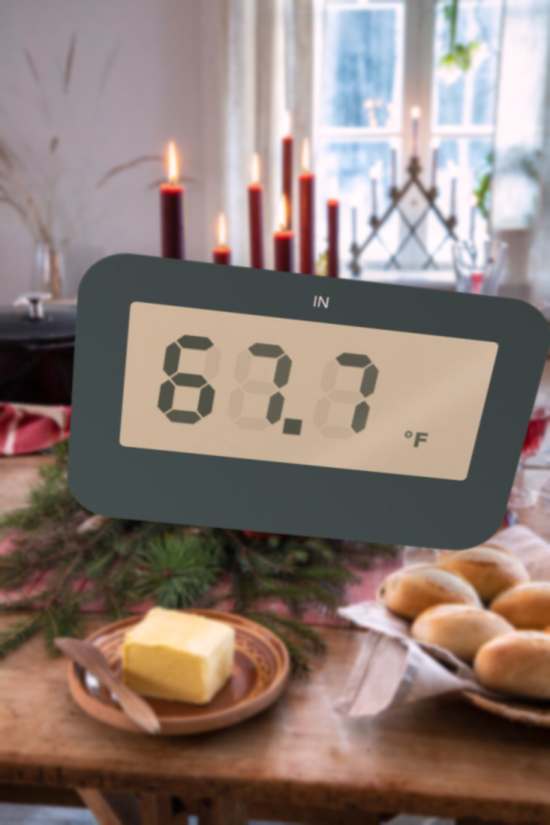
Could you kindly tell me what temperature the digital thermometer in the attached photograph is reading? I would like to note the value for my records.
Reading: 67.7 °F
